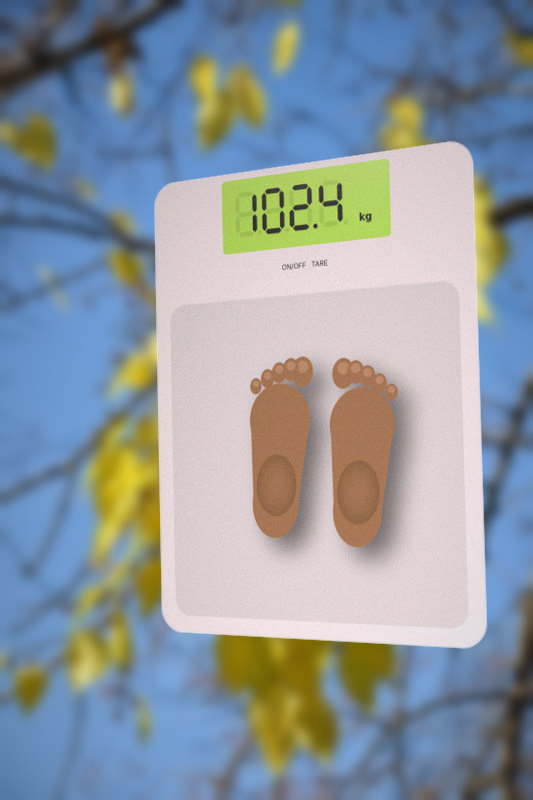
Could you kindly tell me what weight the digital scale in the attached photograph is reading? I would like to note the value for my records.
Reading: 102.4 kg
